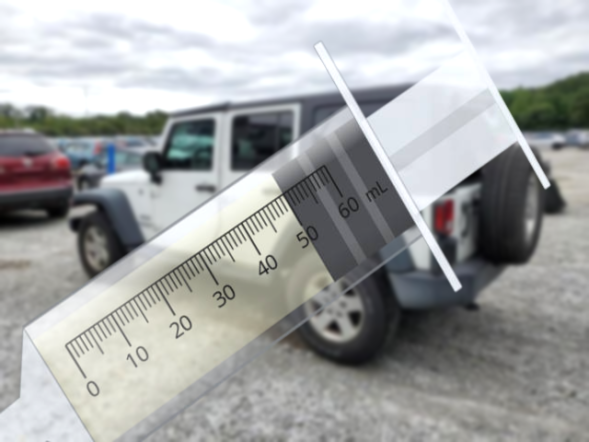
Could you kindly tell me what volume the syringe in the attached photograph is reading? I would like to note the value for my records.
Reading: 50 mL
